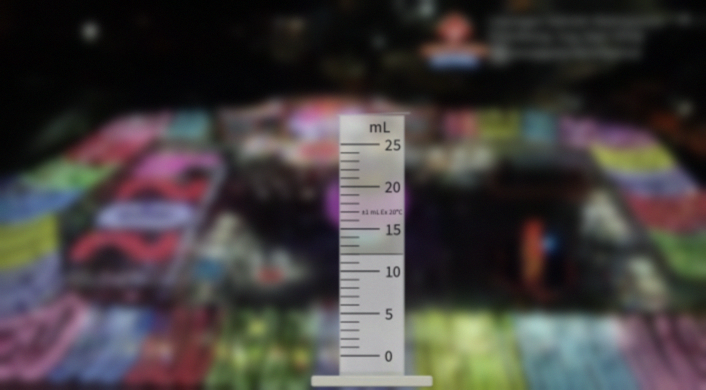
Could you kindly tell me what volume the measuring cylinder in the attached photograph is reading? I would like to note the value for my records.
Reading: 12 mL
